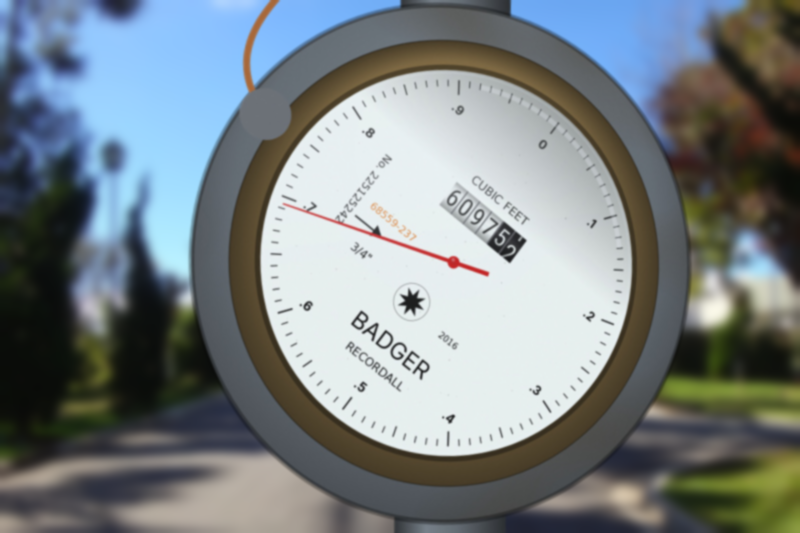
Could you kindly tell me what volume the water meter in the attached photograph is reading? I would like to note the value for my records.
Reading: 609751.69 ft³
